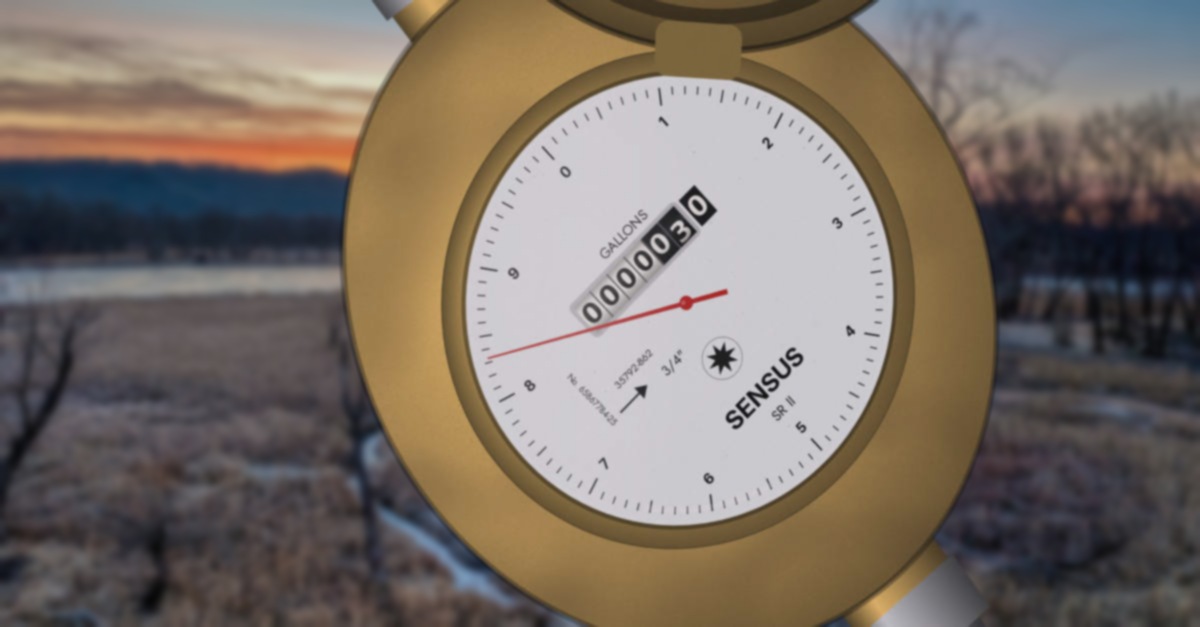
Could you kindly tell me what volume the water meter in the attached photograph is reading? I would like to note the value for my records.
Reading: 28.3 gal
